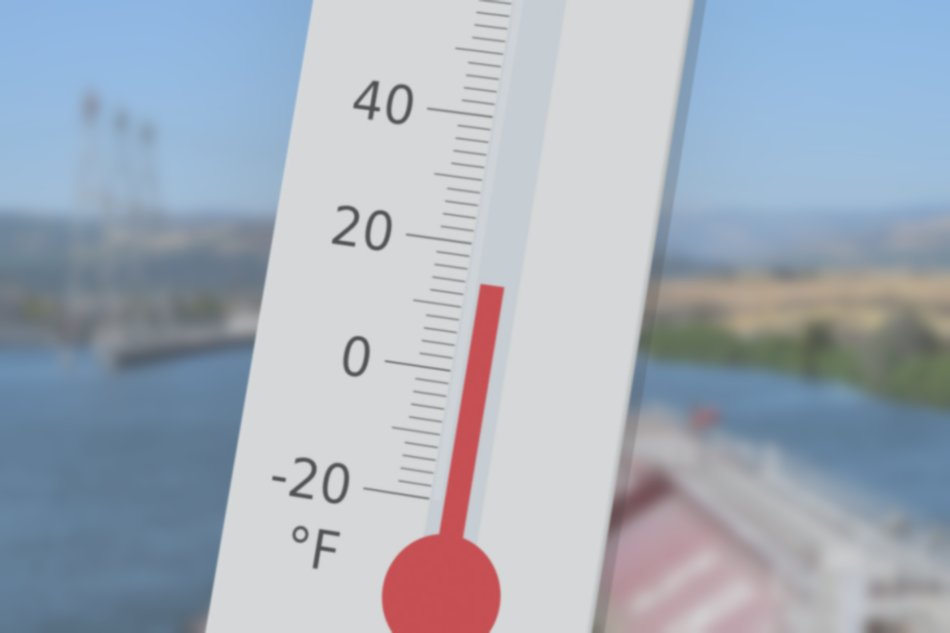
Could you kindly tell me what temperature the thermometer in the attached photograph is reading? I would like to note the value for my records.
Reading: 14 °F
